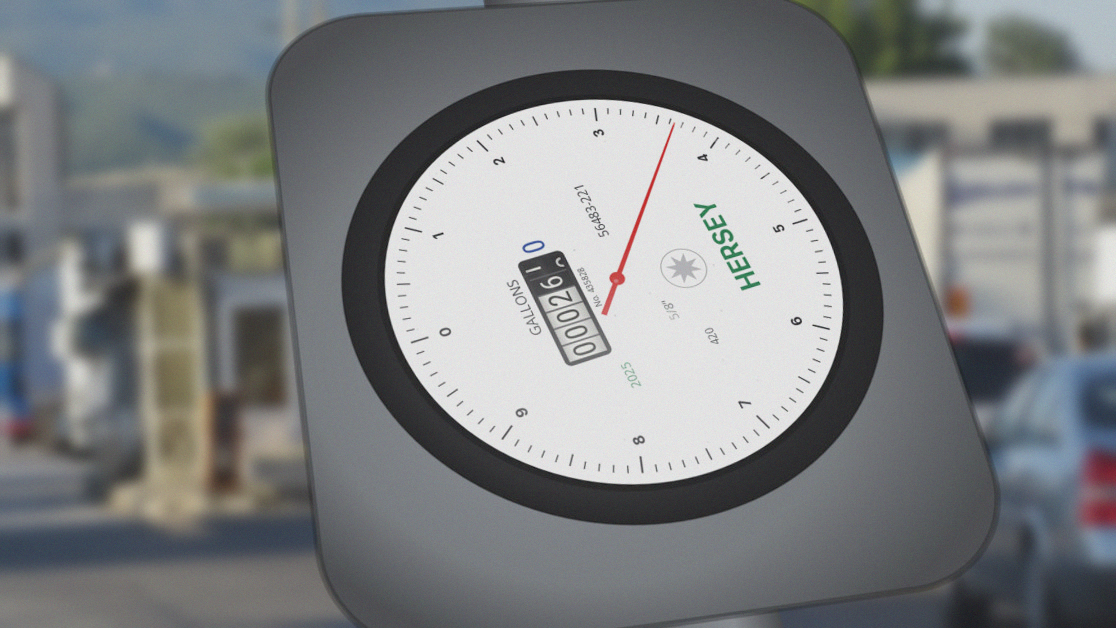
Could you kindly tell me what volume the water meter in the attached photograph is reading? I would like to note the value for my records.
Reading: 2613.6 gal
